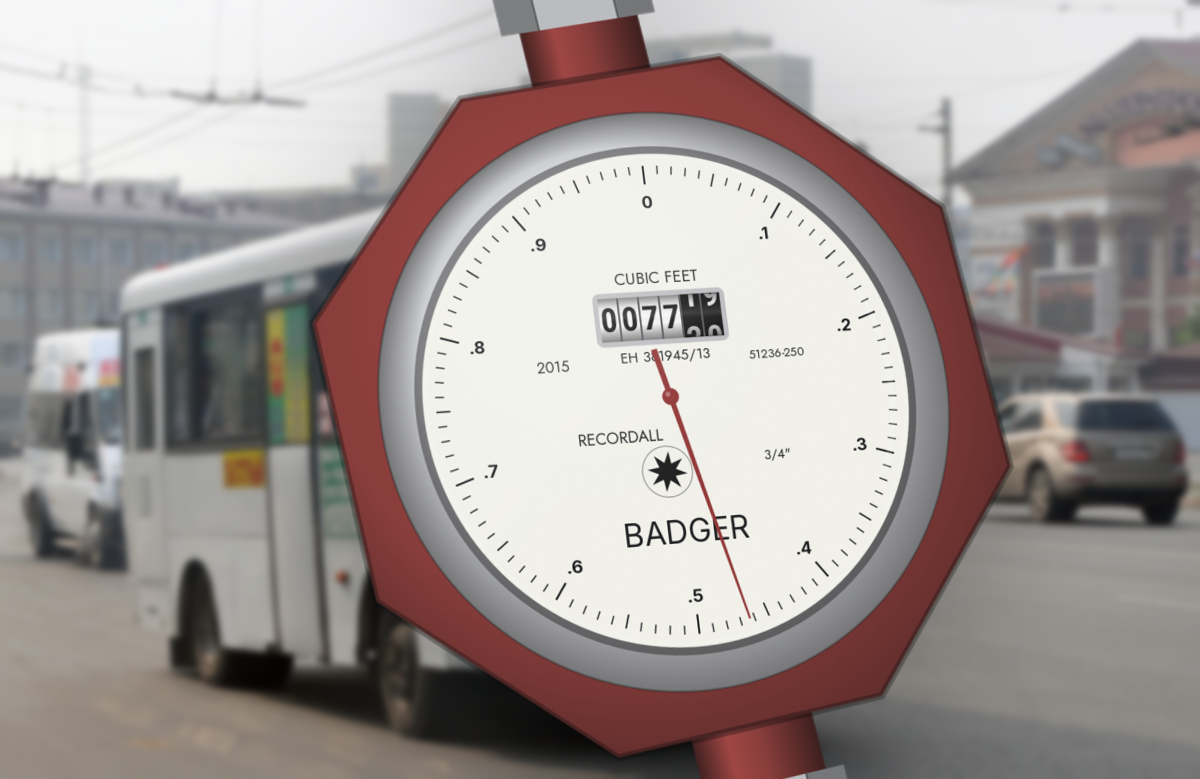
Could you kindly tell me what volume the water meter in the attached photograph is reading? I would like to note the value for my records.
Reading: 7719.46 ft³
